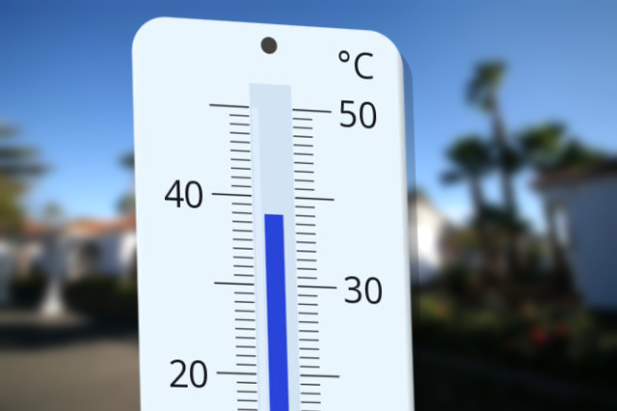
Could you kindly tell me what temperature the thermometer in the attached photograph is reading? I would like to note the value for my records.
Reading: 38 °C
